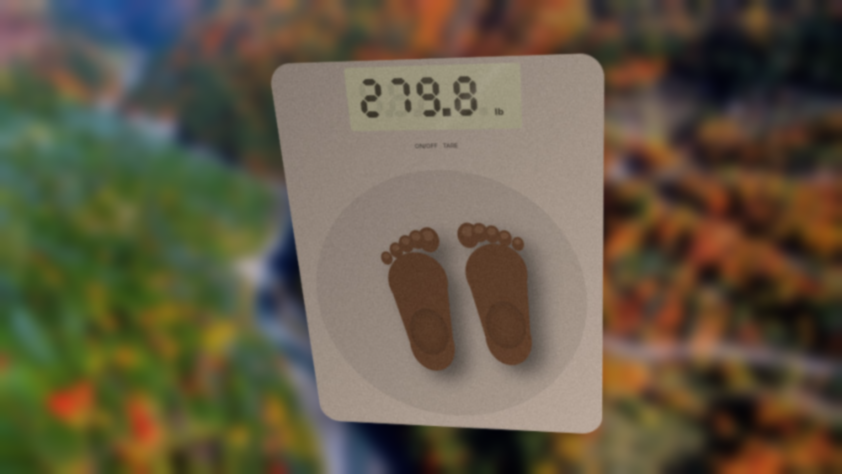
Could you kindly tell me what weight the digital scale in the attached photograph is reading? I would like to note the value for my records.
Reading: 279.8 lb
